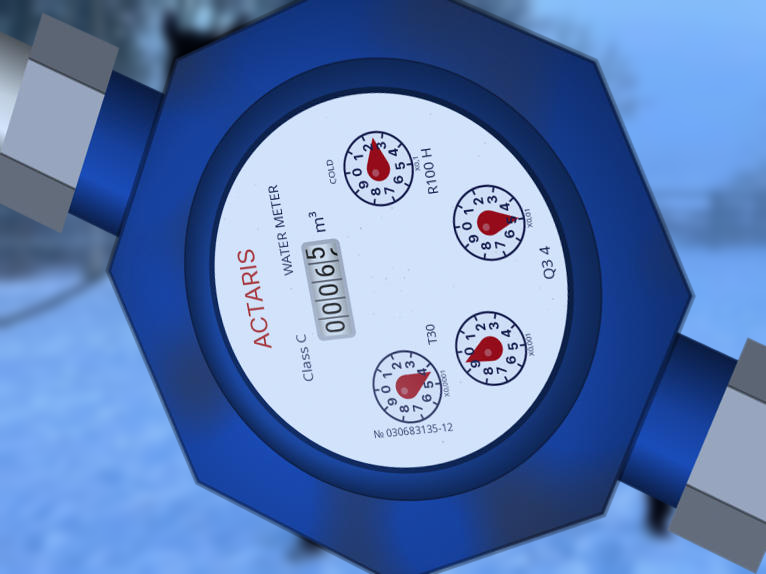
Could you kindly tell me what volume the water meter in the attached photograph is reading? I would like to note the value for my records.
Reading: 65.2494 m³
